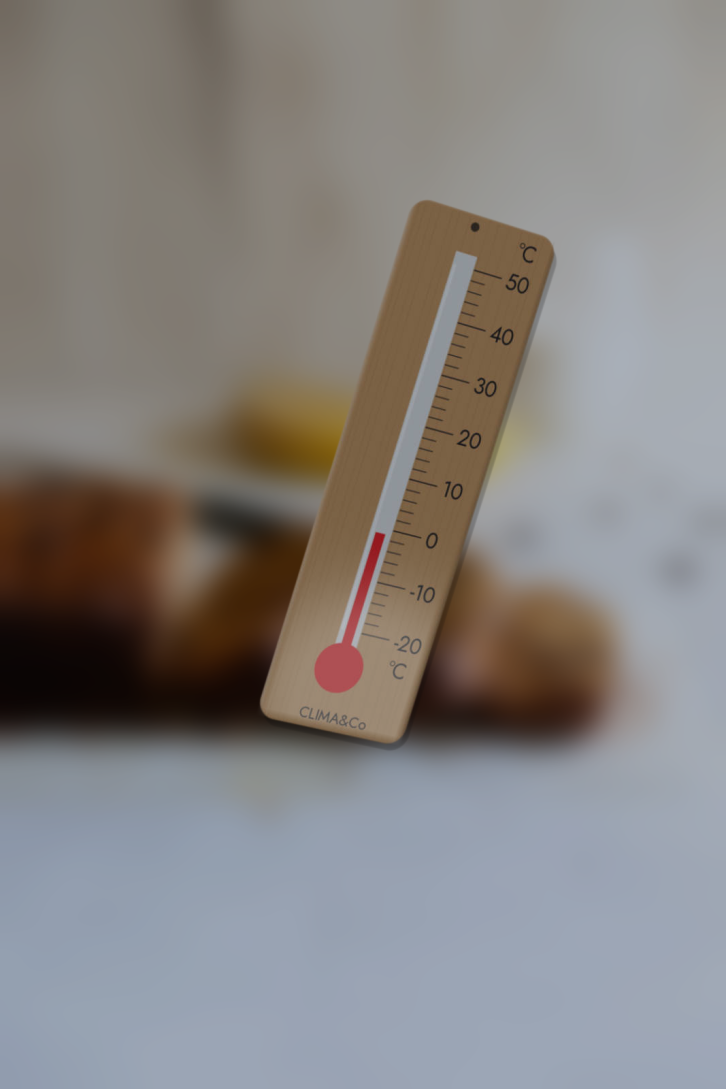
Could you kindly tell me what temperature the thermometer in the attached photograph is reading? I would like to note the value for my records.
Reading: -1 °C
